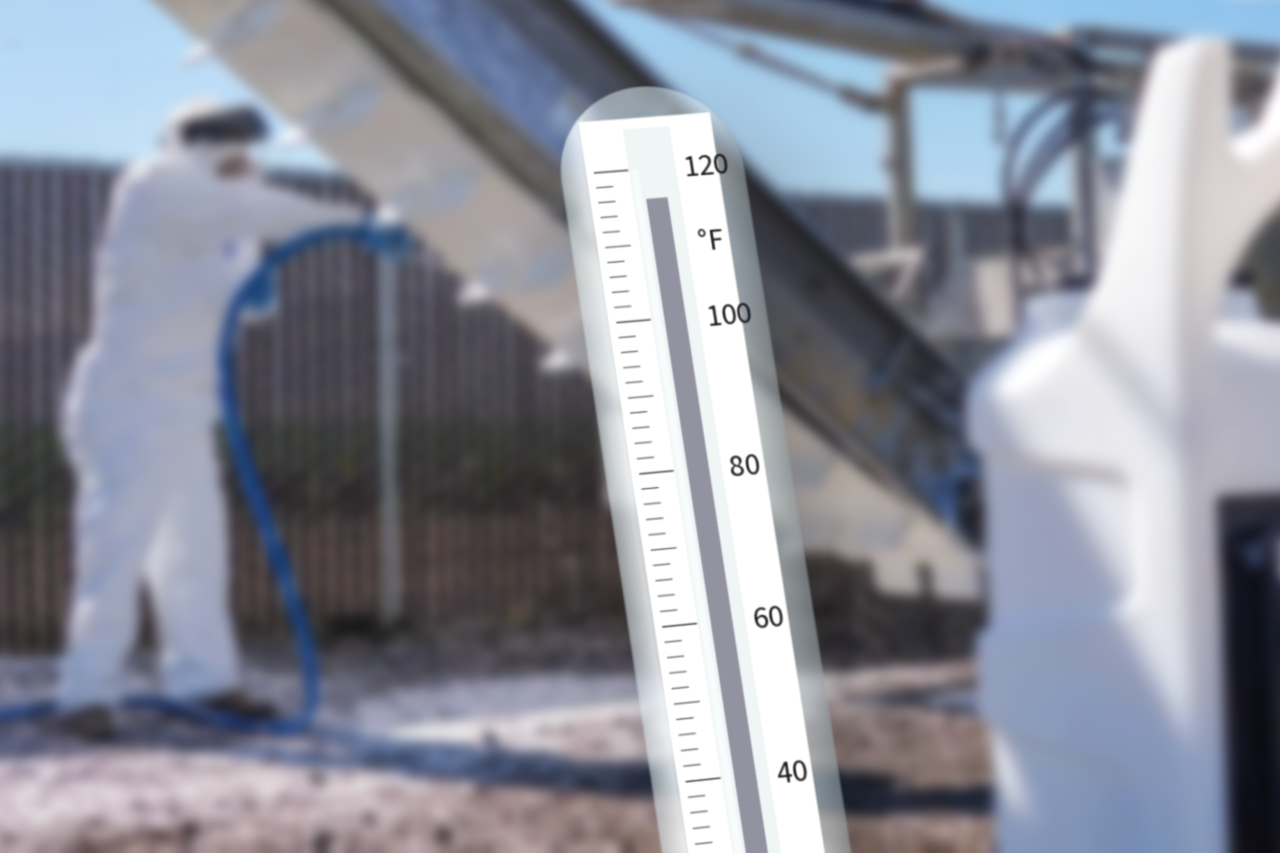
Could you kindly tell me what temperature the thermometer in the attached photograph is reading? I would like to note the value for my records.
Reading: 116 °F
